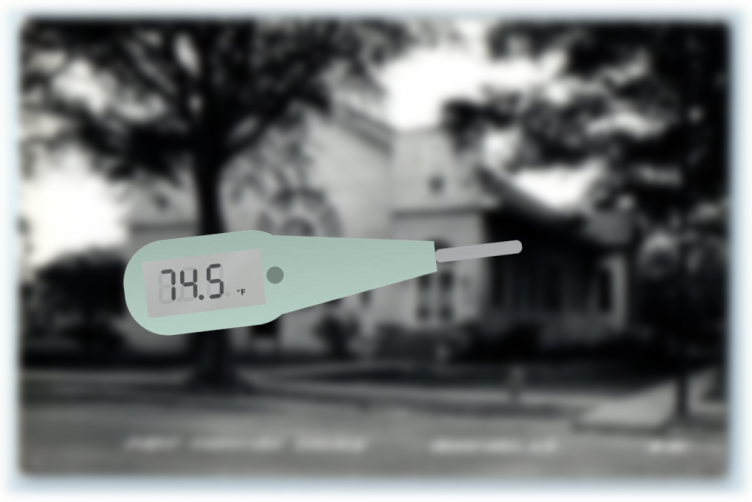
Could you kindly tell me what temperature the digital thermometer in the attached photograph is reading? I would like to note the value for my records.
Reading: 74.5 °F
